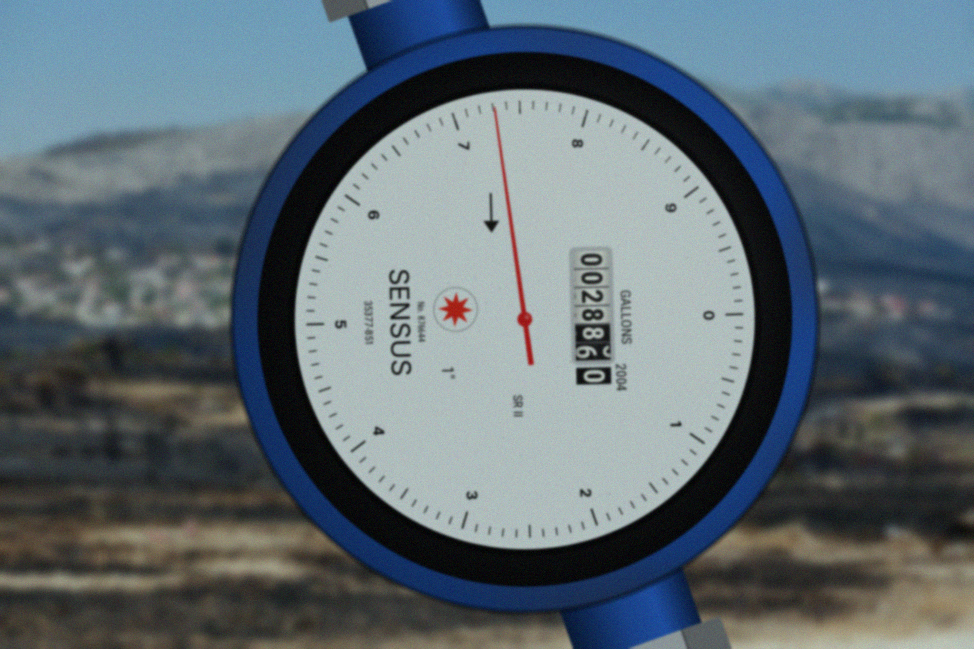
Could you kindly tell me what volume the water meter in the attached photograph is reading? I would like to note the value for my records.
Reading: 28857.3 gal
